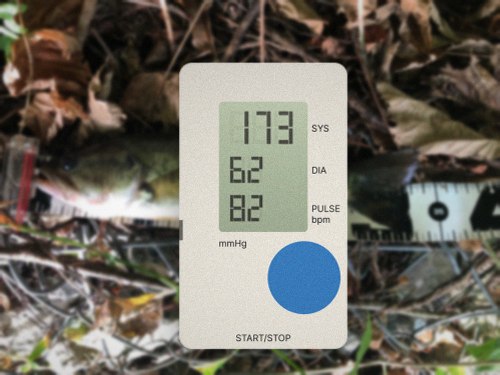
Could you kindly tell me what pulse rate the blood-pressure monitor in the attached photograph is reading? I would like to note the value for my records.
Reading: 82 bpm
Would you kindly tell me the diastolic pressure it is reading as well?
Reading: 62 mmHg
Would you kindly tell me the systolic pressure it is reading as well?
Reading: 173 mmHg
